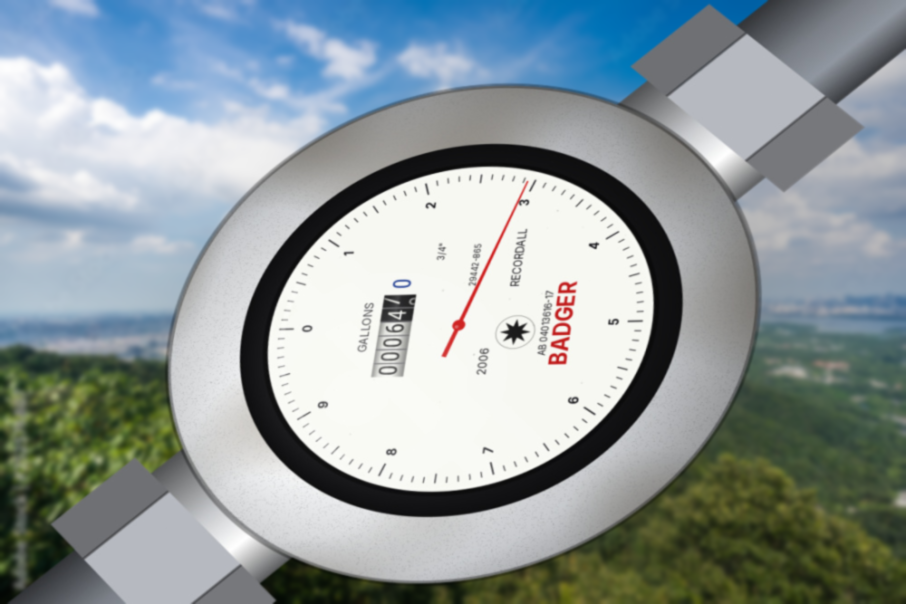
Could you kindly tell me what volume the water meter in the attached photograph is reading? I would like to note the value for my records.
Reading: 6472.9 gal
